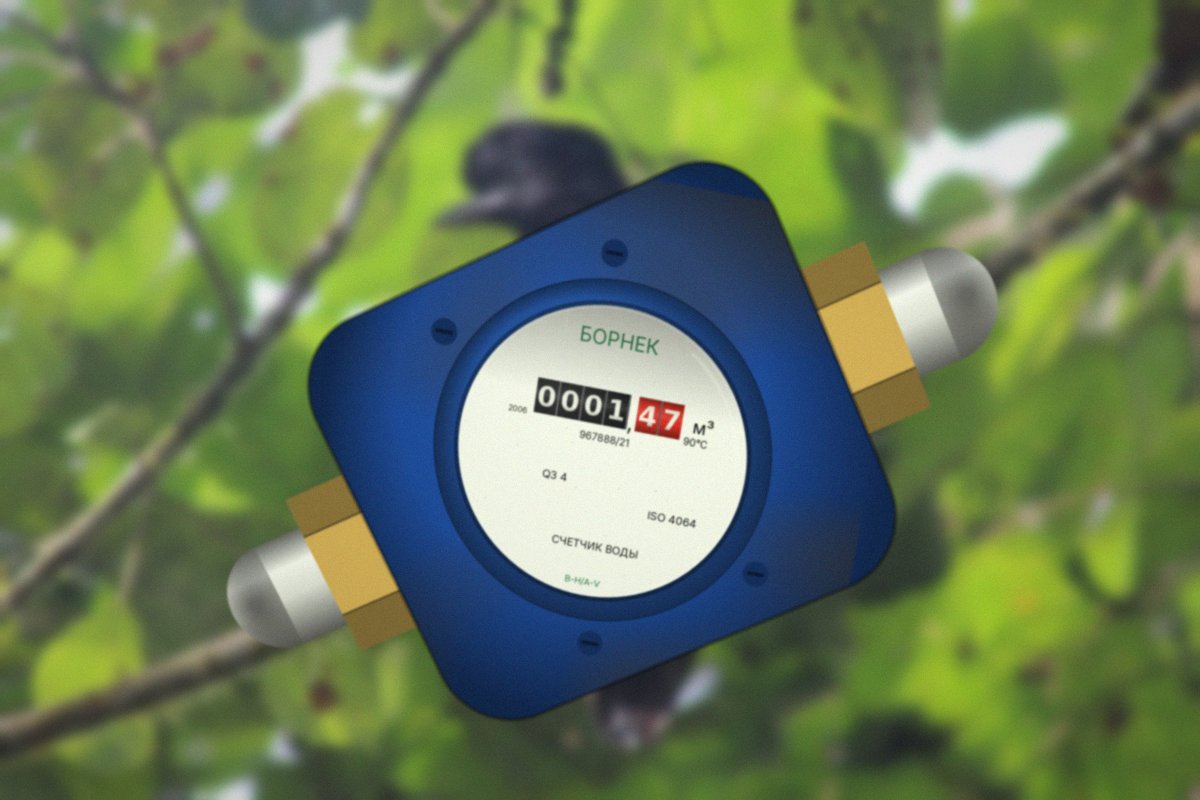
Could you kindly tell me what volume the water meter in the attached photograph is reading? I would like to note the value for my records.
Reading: 1.47 m³
